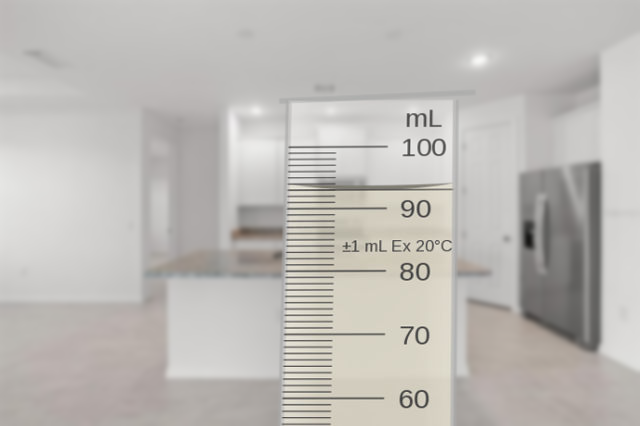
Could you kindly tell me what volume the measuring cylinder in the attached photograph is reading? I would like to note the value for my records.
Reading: 93 mL
